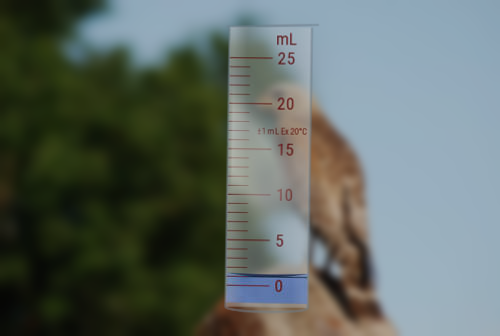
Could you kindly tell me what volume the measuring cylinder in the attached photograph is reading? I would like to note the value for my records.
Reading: 1 mL
